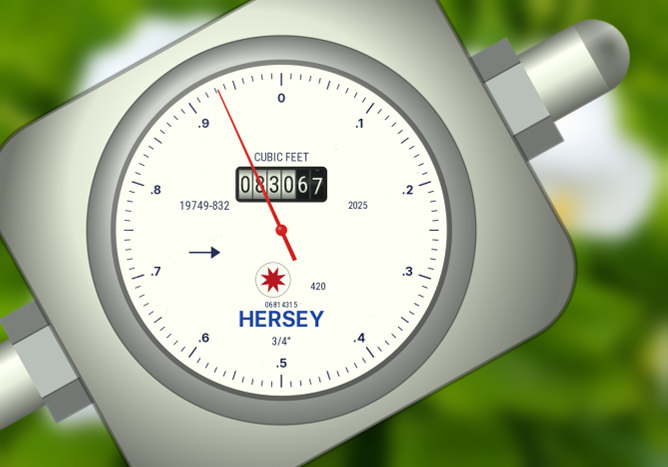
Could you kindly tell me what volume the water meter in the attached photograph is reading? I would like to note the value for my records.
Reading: 83066.93 ft³
